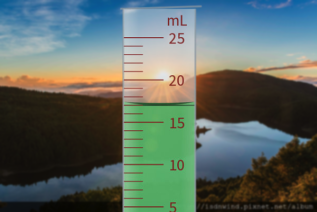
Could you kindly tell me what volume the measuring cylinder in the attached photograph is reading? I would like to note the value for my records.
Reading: 17 mL
